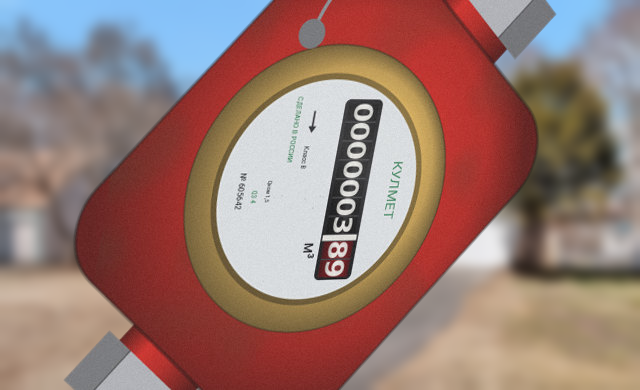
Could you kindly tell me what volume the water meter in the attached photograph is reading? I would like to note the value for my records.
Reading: 3.89 m³
